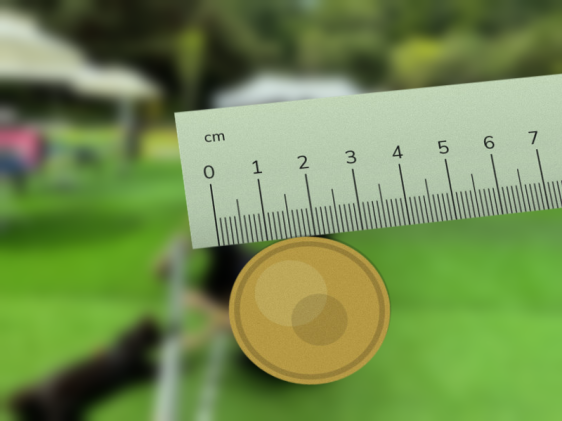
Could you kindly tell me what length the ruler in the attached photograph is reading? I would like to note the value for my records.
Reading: 3.3 cm
